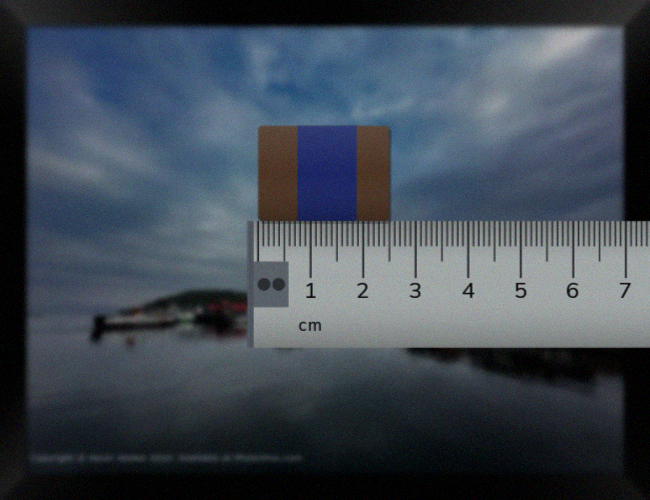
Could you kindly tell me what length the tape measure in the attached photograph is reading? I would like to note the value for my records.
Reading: 2.5 cm
